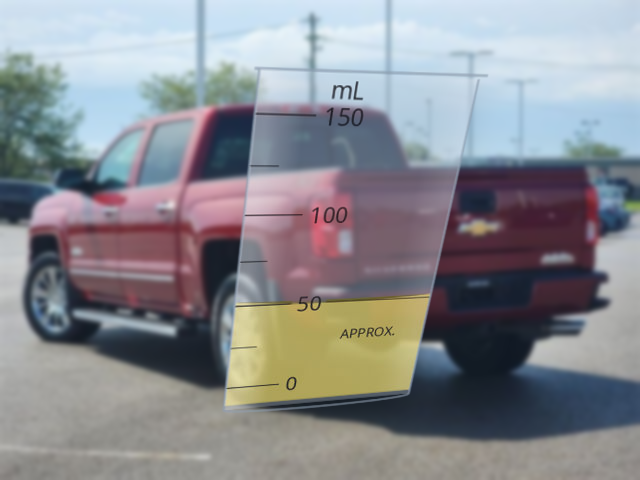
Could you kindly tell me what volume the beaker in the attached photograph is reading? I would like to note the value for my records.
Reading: 50 mL
